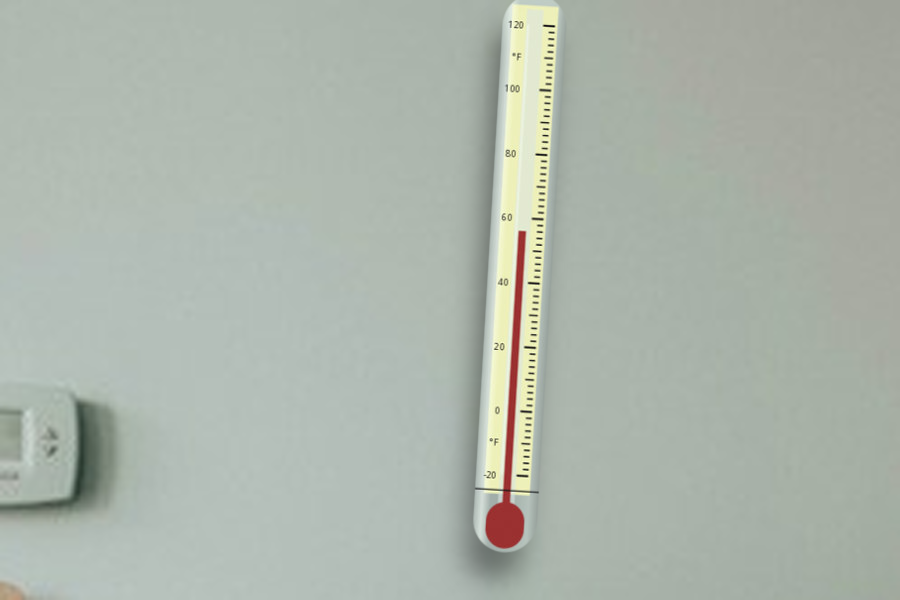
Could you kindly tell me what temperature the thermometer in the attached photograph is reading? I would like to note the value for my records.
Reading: 56 °F
